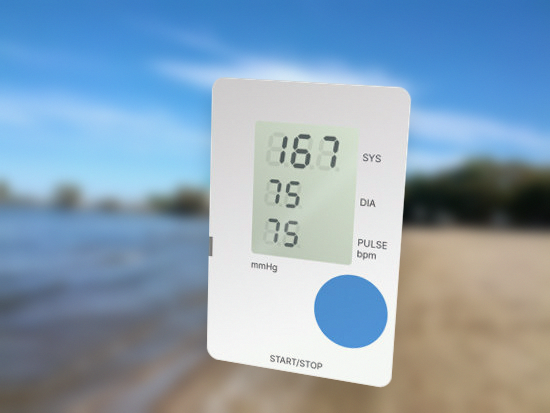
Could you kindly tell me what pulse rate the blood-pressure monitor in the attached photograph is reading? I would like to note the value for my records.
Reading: 75 bpm
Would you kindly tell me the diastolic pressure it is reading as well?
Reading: 75 mmHg
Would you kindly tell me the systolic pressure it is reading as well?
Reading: 167 mmHg
